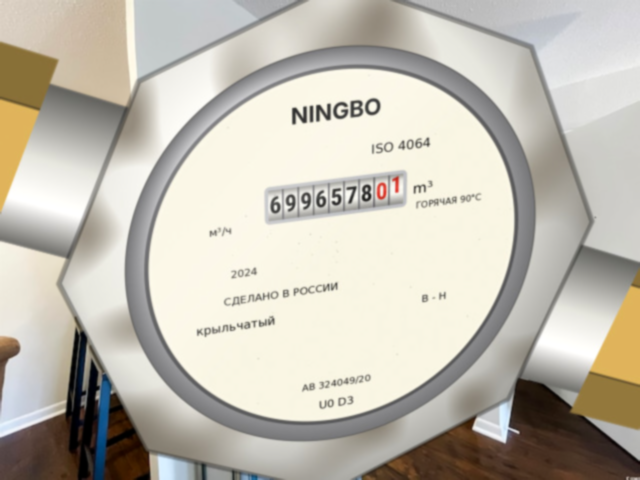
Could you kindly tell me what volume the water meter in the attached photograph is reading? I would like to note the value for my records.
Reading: 6996578.01 m³
